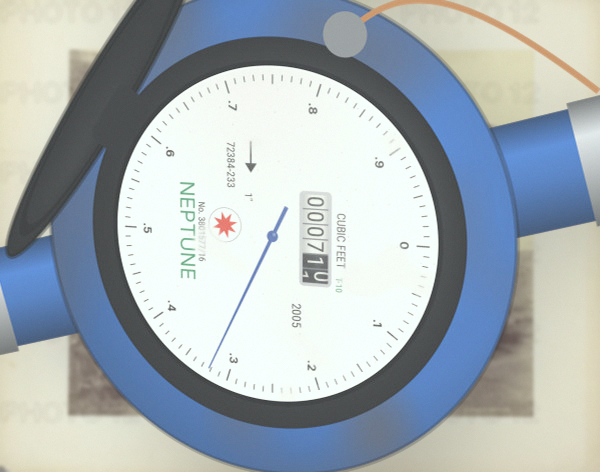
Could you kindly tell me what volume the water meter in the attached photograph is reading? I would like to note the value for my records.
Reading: 710.32 ft³
